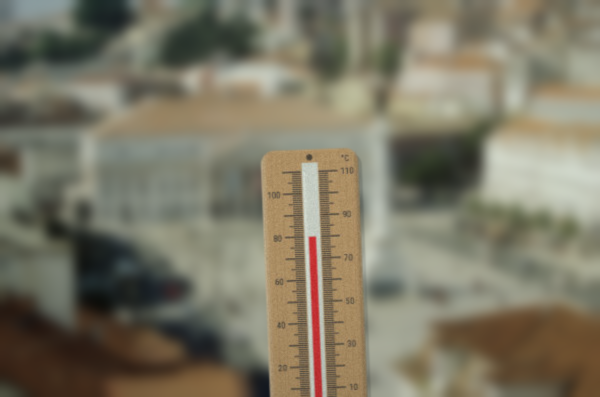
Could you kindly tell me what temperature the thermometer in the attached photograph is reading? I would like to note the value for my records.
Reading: 80 °C
